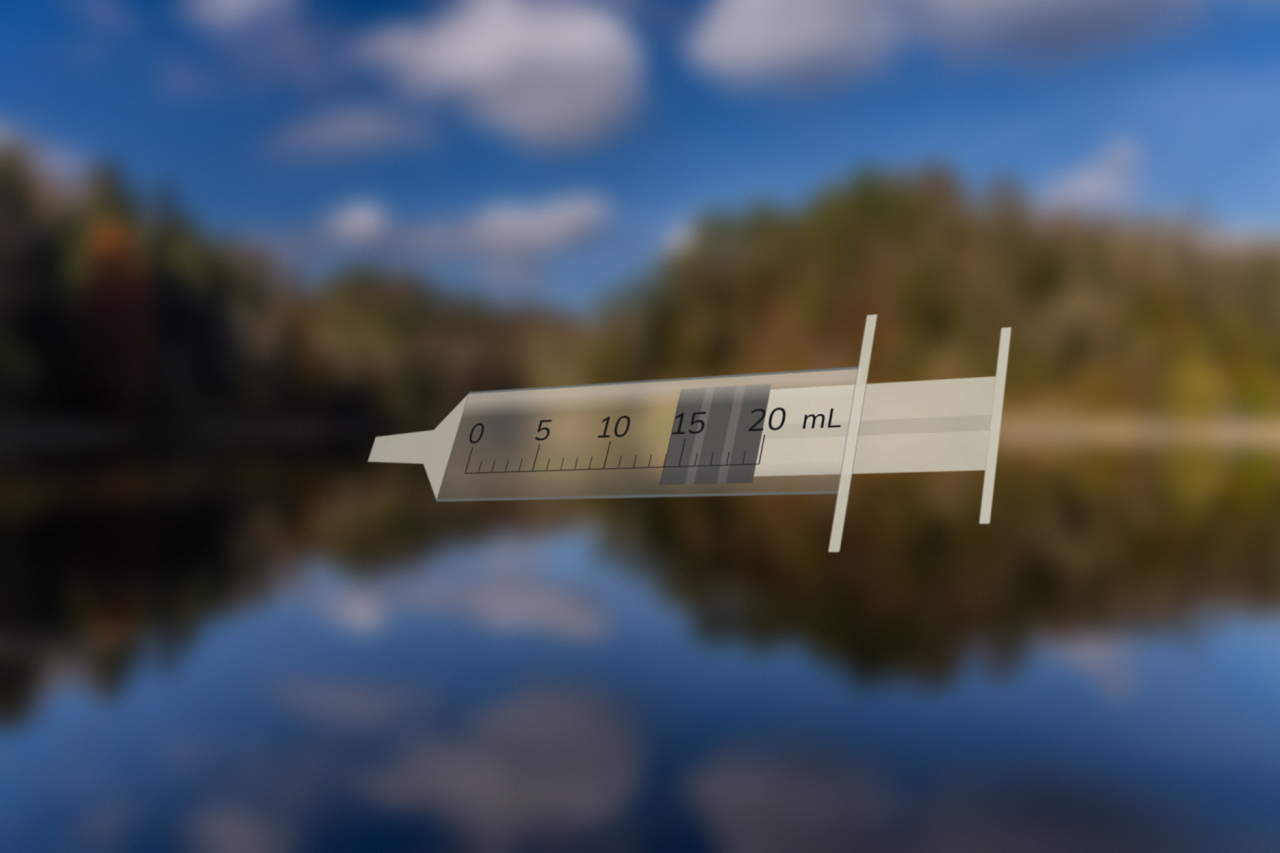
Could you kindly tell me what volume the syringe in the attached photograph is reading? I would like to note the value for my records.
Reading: 14 mL
